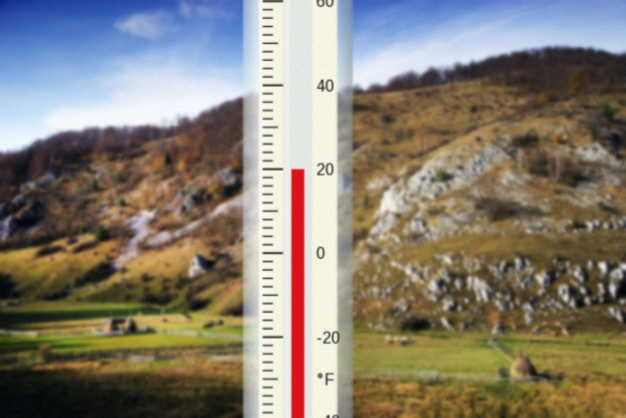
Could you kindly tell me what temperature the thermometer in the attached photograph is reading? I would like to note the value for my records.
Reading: 20 °F
